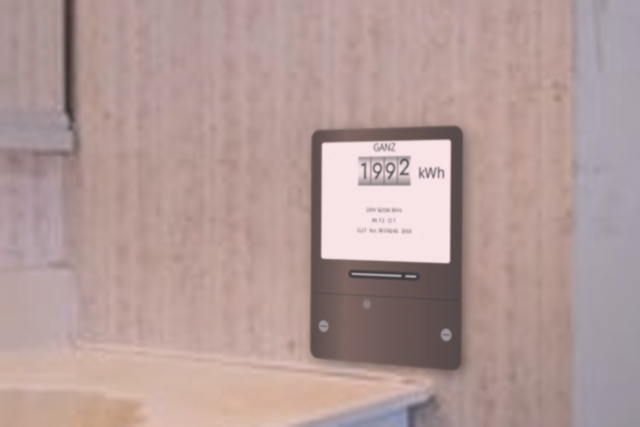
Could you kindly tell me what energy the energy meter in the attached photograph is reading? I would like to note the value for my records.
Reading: 1992 kWh
